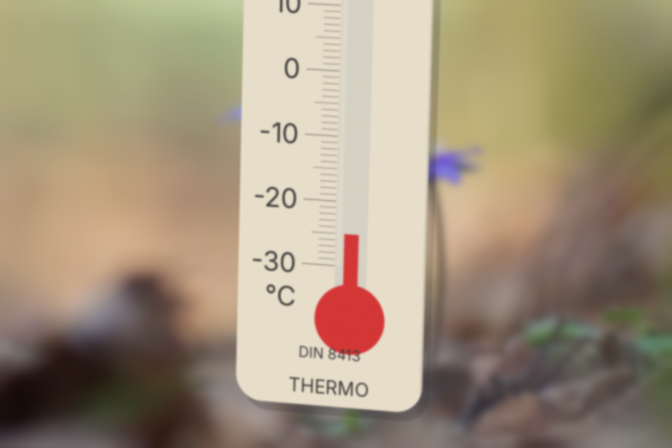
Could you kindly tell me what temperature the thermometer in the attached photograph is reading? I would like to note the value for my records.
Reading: -25 °C
